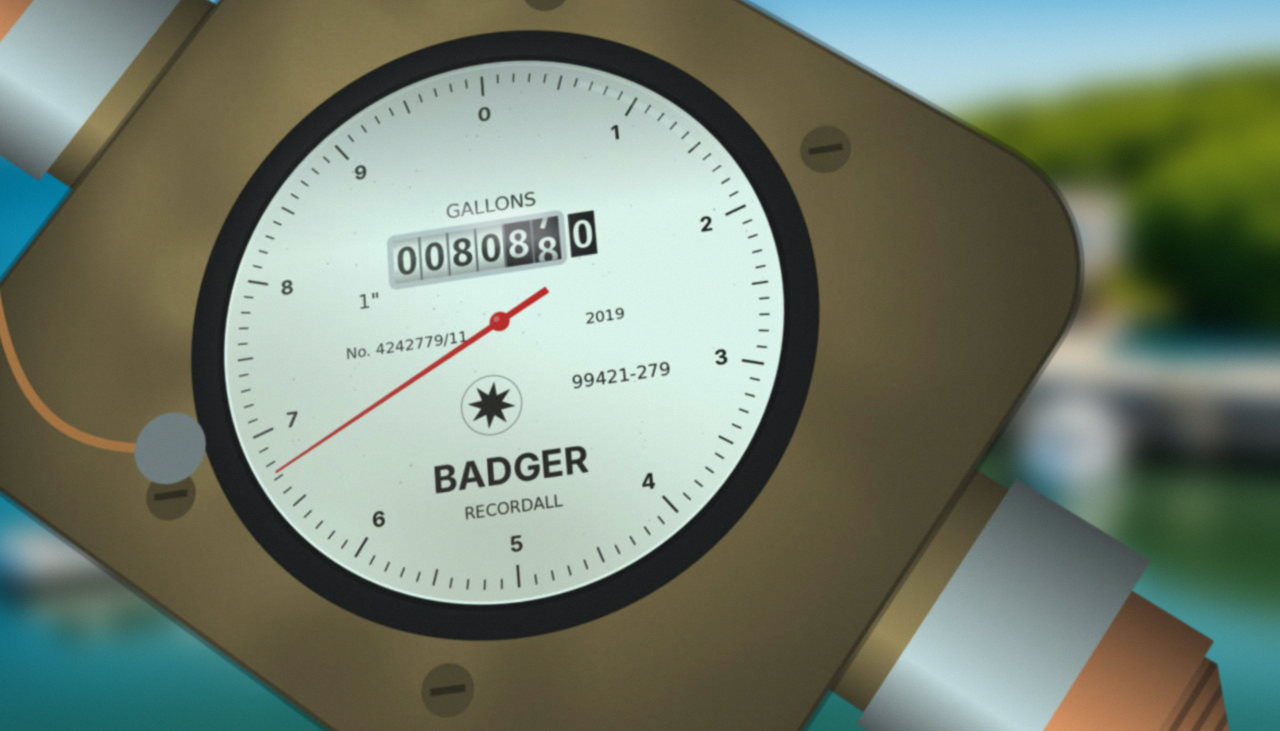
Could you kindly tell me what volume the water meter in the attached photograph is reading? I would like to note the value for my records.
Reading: 80876.7 gal
